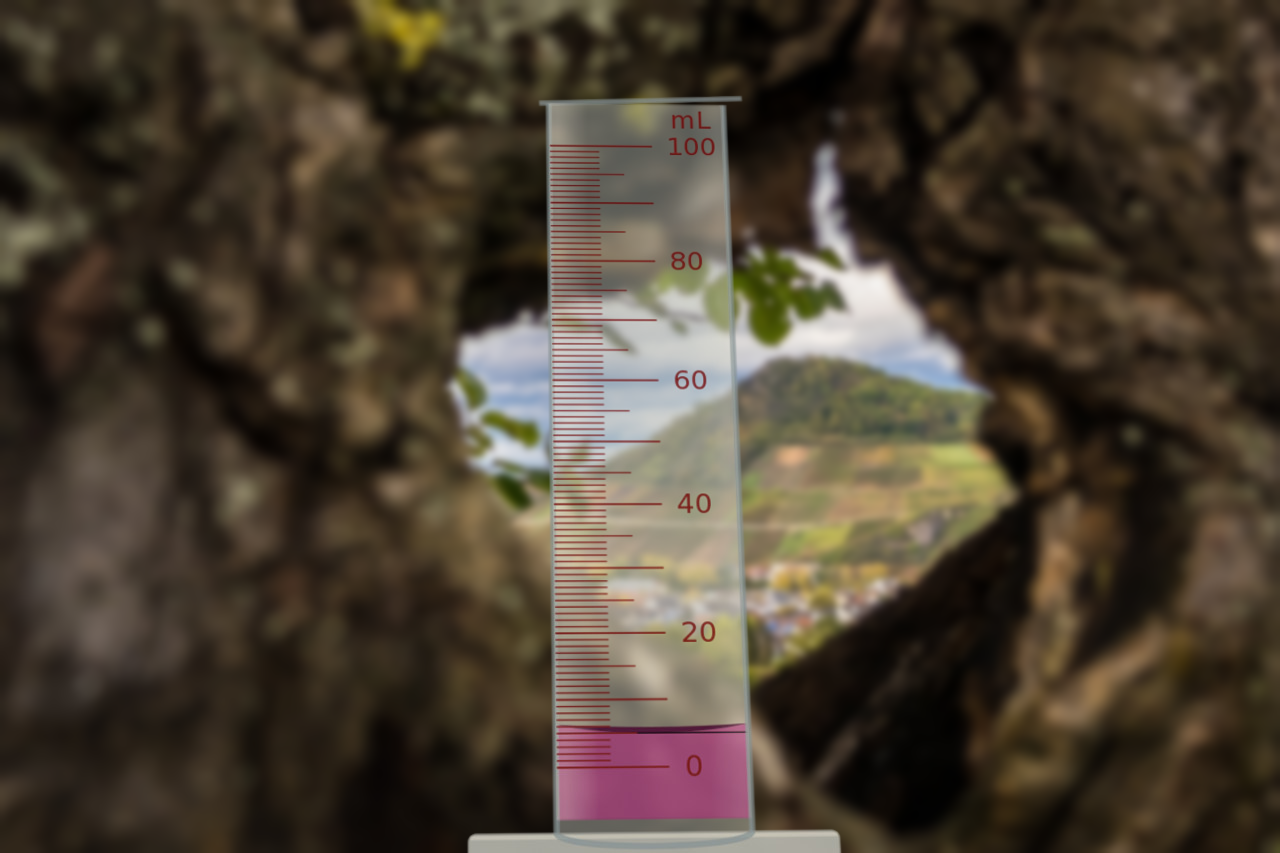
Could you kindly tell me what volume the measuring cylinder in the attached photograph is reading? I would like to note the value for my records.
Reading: 5 mL
